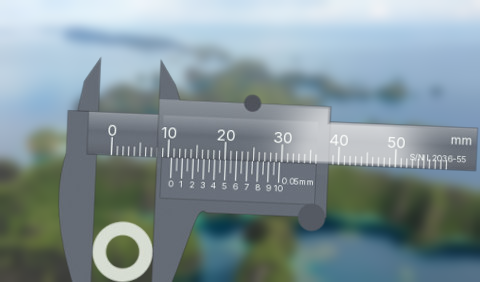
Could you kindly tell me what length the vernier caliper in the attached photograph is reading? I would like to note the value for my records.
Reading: 10.6 mm
